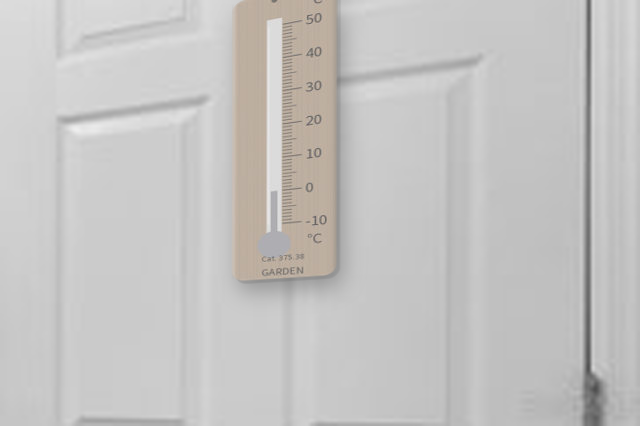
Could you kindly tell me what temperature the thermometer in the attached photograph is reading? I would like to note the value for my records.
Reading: 0 °C
